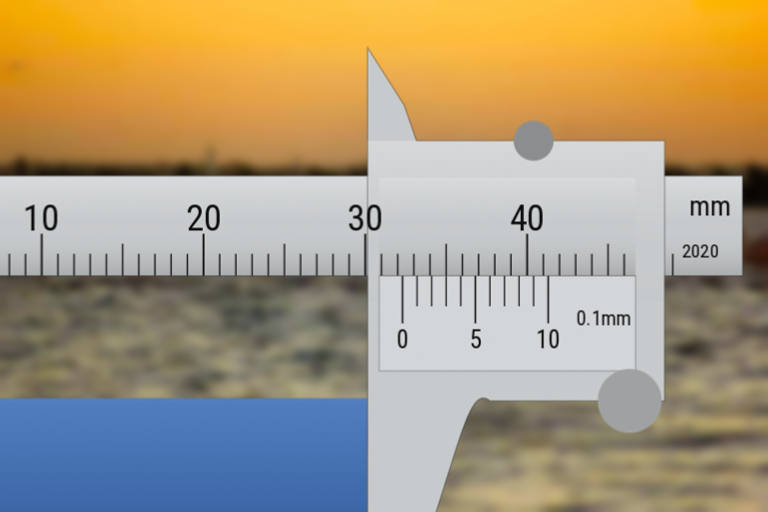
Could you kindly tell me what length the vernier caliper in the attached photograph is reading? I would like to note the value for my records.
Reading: 32.3 mm
